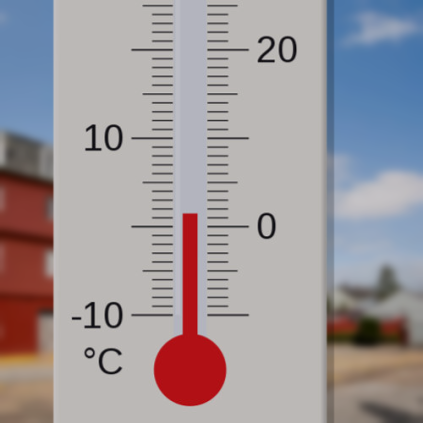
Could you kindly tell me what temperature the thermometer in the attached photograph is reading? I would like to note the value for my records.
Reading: 1.5 °C
